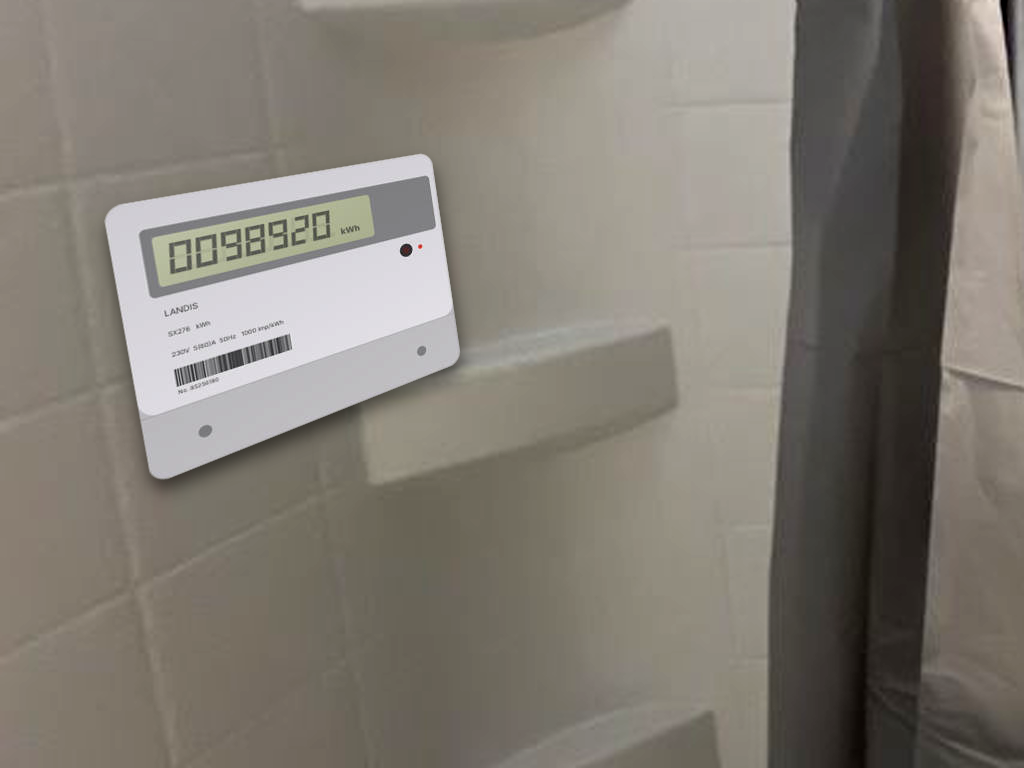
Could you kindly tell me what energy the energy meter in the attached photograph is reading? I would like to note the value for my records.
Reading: 98920 kWh
